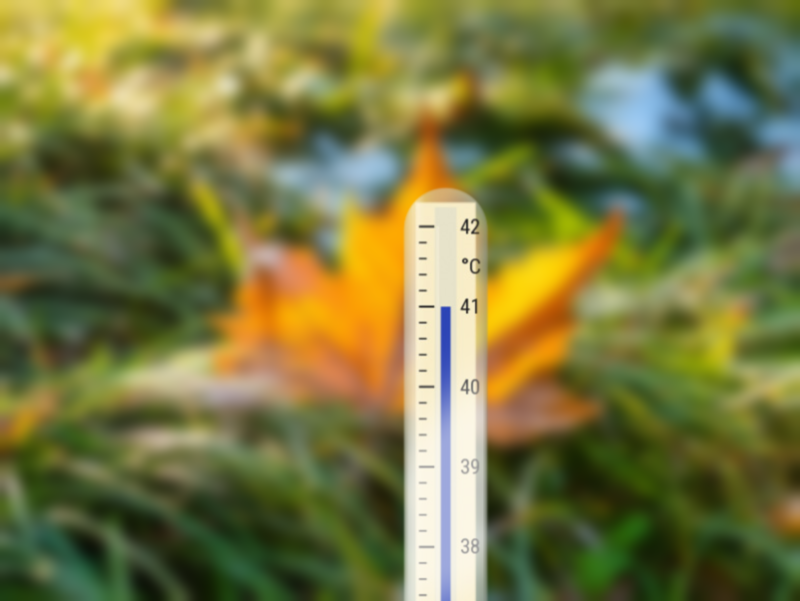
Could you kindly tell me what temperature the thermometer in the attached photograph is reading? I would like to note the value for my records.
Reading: 41 °C
